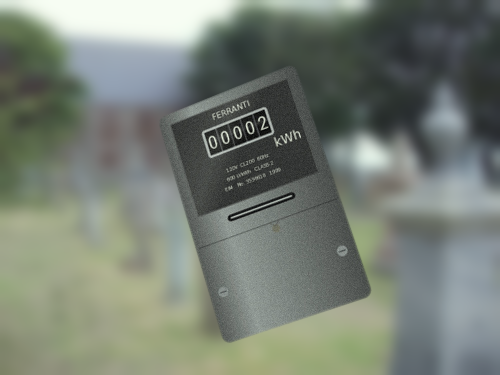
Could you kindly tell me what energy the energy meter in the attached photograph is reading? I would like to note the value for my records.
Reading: 2 kWh
